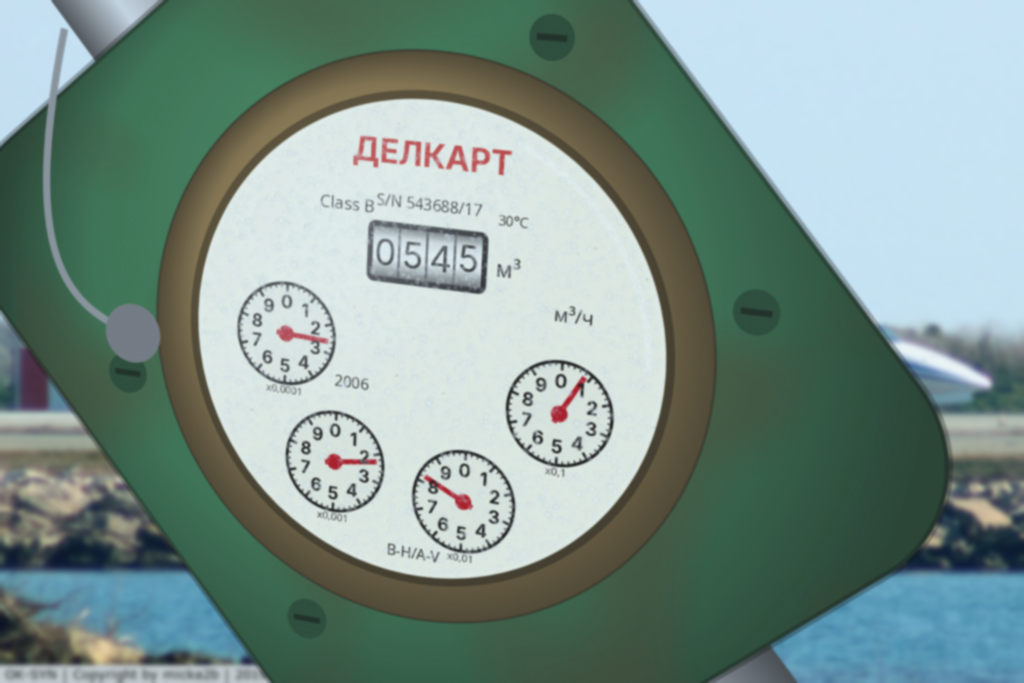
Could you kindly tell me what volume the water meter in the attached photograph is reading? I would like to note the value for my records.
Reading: 545.0822 m³
